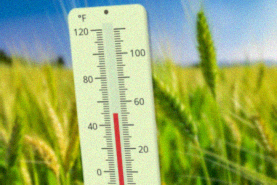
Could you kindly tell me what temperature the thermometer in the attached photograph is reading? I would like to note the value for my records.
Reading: 50 °F
